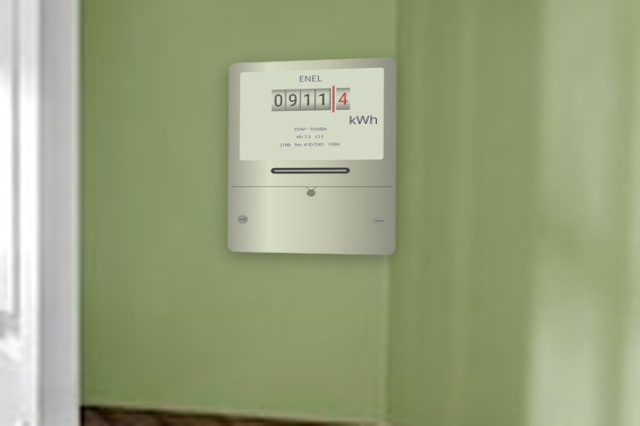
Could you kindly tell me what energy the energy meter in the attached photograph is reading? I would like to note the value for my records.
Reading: 911.4 kWh
